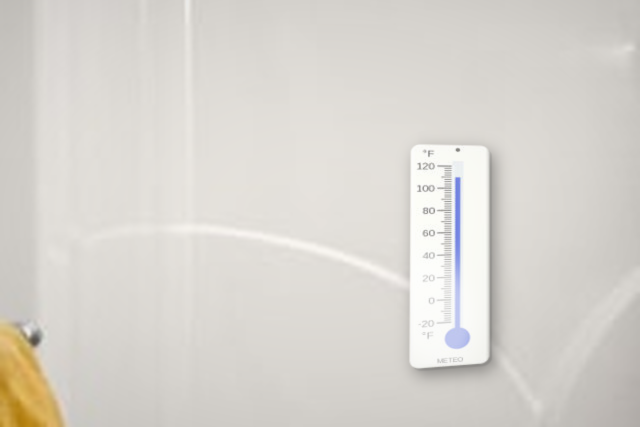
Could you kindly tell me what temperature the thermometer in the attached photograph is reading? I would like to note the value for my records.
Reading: 110 °F
